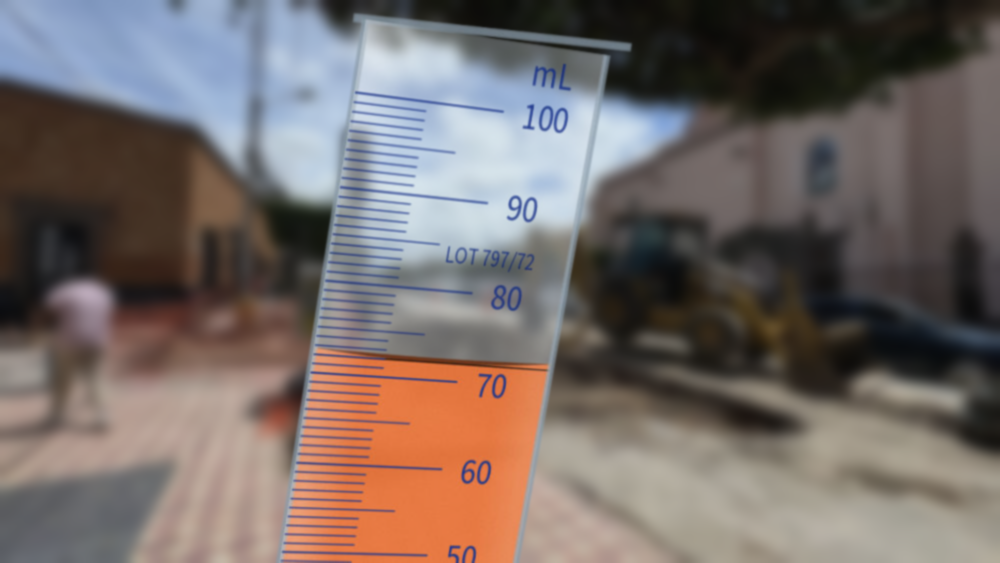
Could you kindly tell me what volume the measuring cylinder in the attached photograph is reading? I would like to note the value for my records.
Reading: 72 mL
